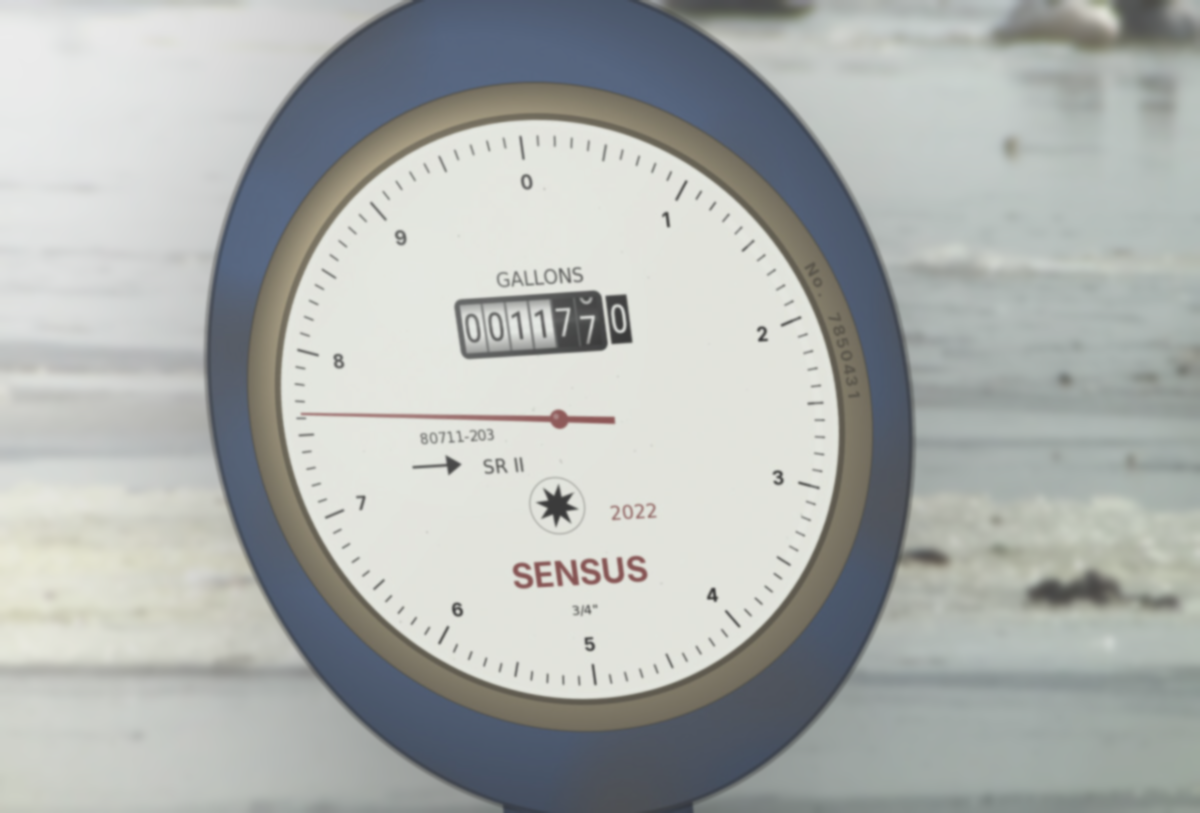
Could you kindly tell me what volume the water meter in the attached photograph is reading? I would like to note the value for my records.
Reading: 11767.6 gal
